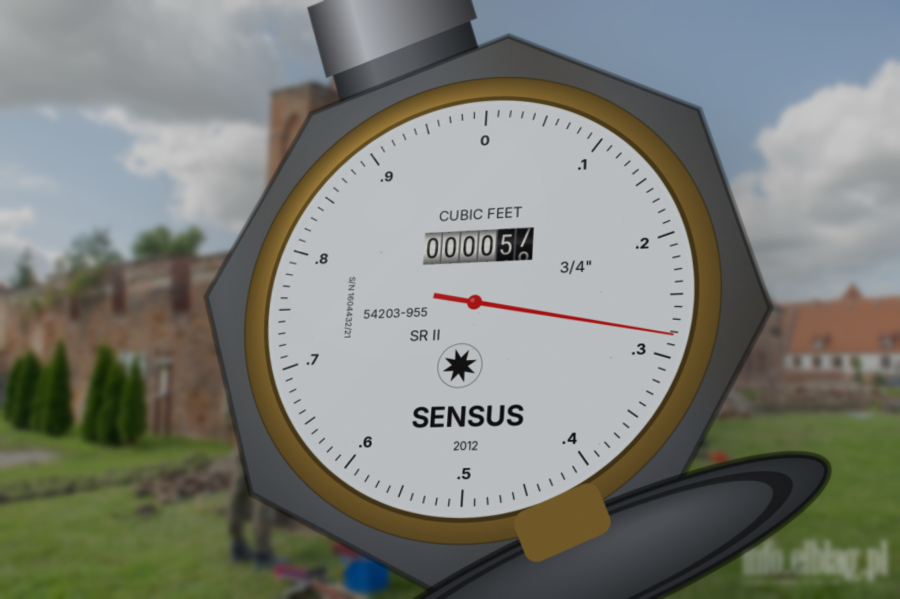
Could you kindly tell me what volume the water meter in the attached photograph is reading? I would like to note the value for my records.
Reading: 57.28 ft³
